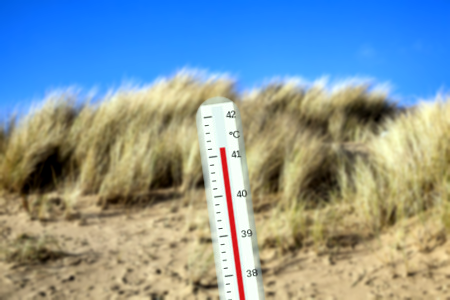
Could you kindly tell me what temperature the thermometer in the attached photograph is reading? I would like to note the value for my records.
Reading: 41.2 °C
